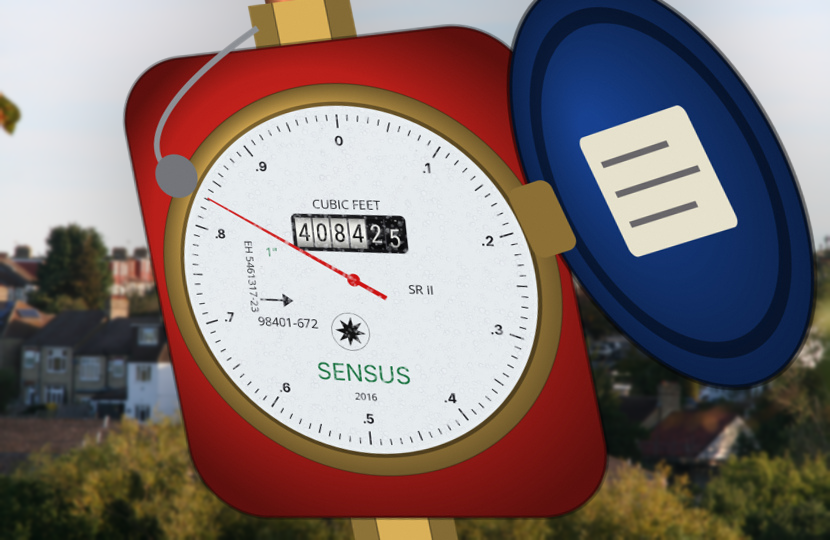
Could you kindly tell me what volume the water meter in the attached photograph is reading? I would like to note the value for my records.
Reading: 408424.83 ft³
